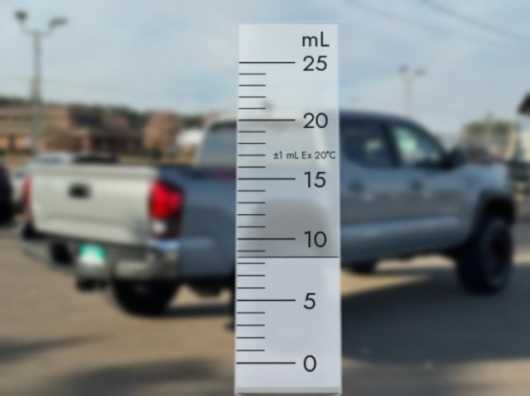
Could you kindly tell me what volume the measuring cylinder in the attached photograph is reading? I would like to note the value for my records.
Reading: 8.5 mL
